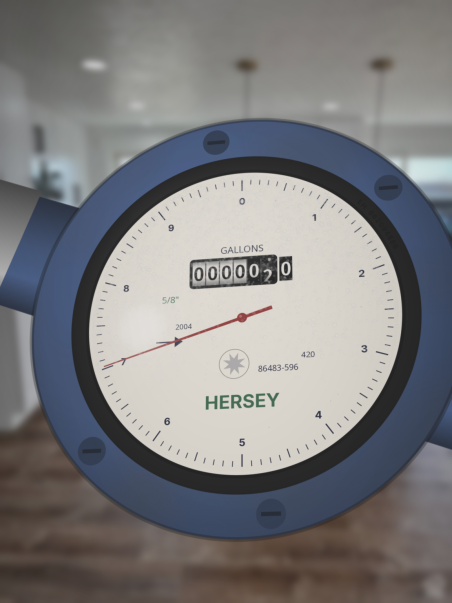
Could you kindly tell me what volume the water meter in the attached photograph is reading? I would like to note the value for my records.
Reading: 17.0 gal
